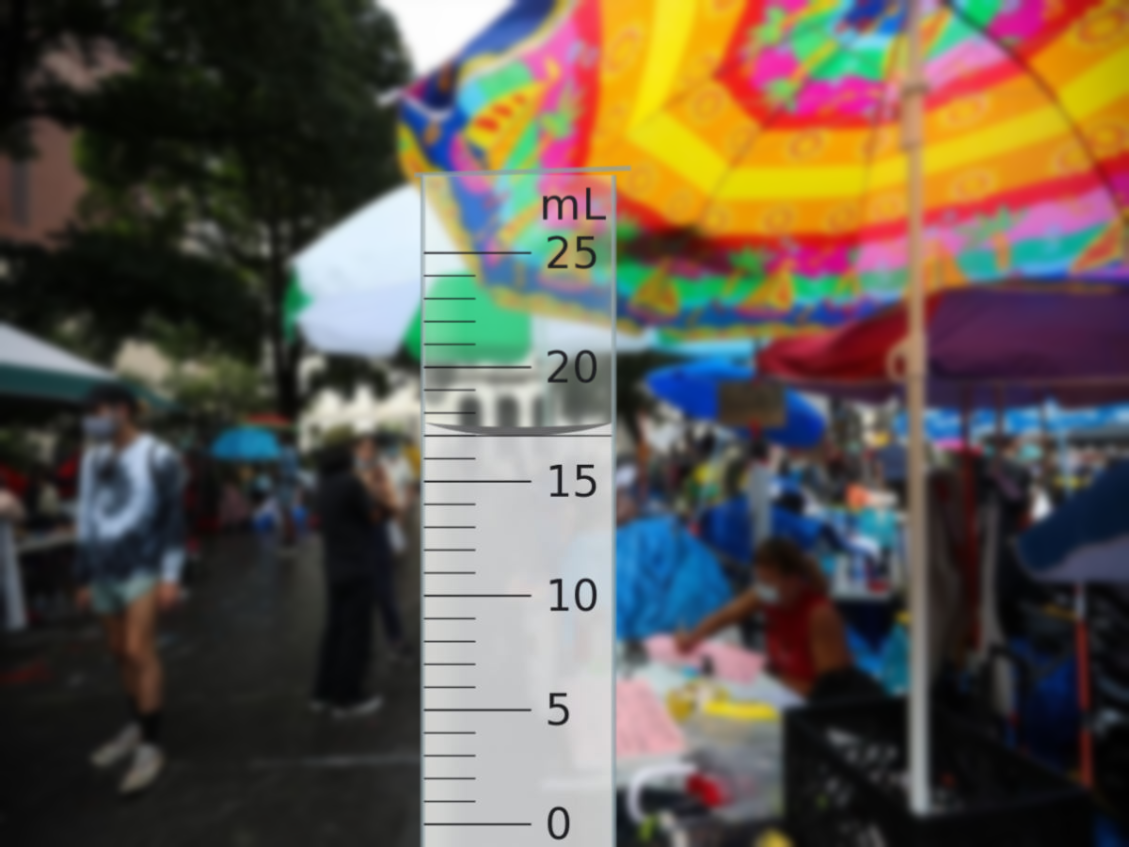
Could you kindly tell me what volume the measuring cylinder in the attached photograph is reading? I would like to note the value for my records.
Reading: 17 mL
